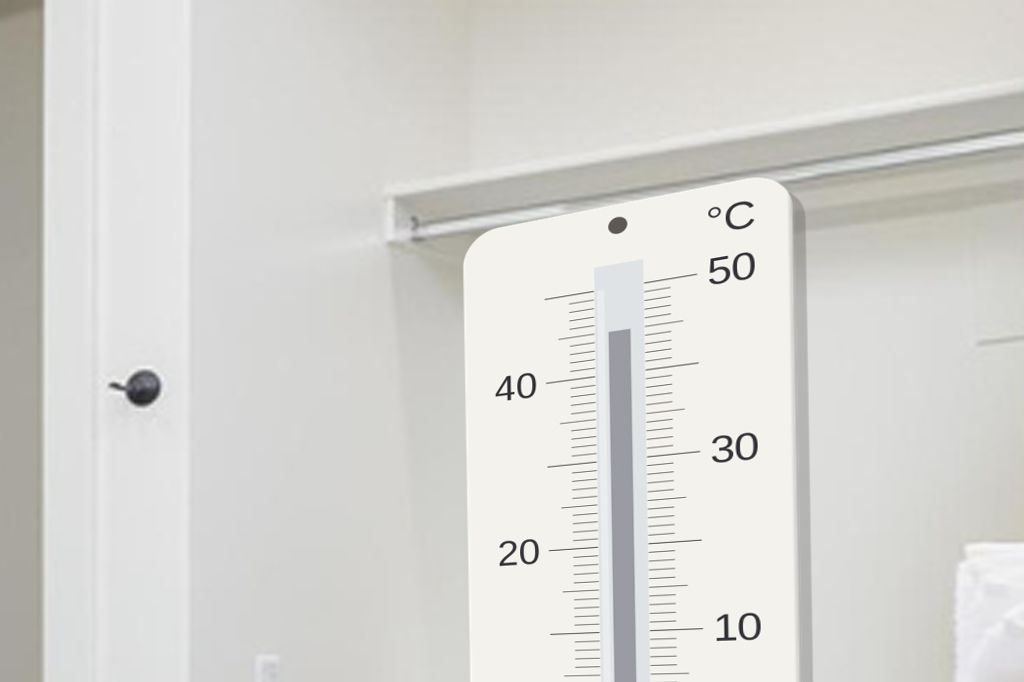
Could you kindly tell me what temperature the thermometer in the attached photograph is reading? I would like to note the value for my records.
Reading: 45 °C
